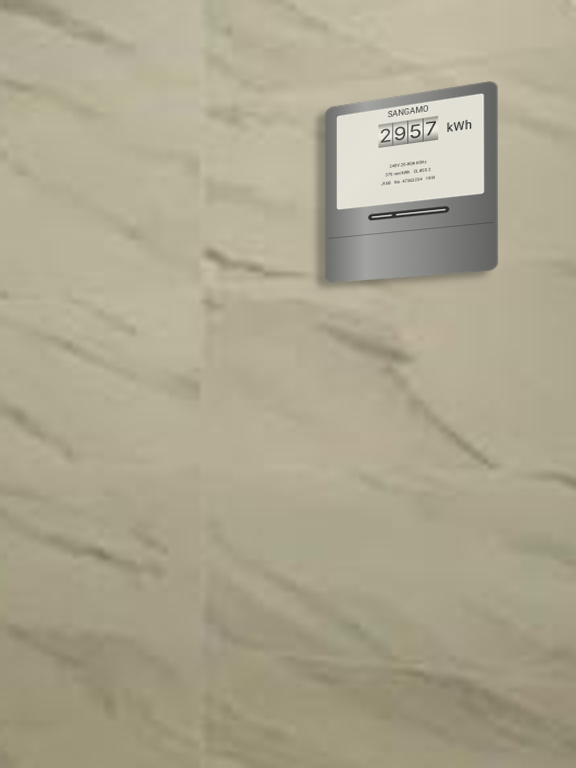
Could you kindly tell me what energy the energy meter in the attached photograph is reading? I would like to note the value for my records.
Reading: 2957 kWh
